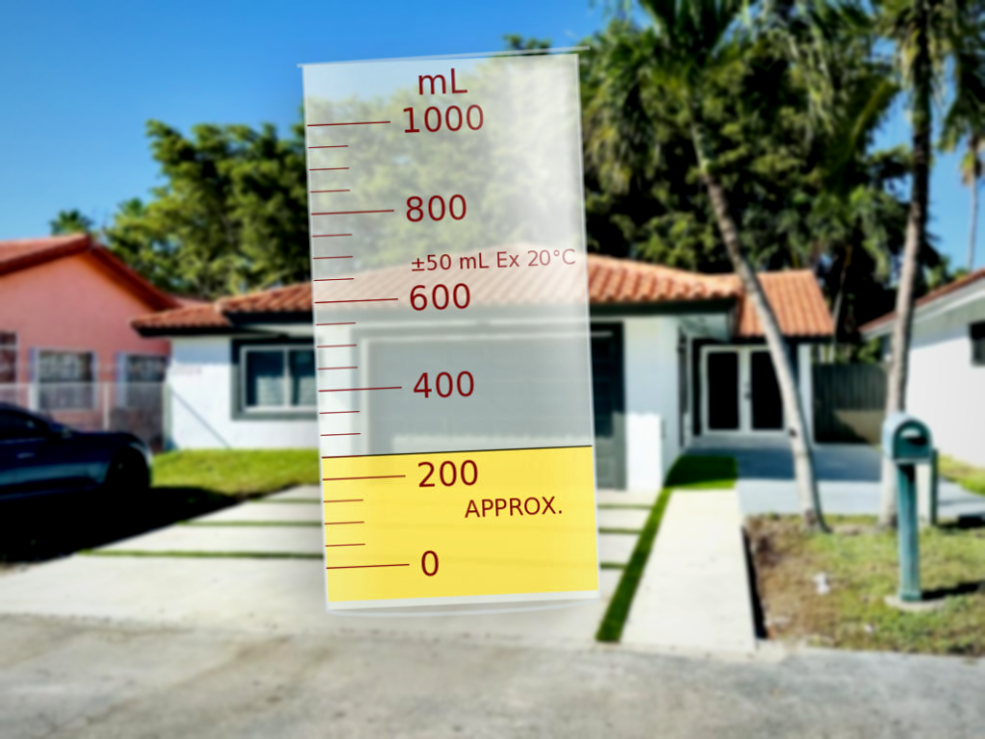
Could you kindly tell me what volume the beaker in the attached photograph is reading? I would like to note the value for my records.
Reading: 250 mL
